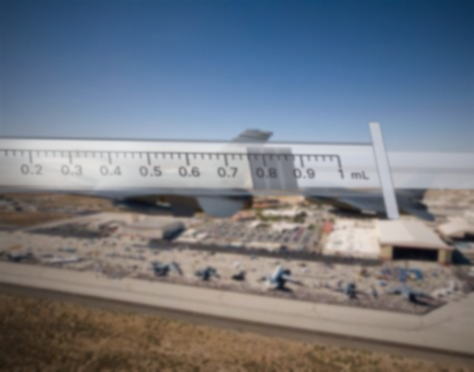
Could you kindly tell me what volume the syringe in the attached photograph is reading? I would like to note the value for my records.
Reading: 0.76 mL
